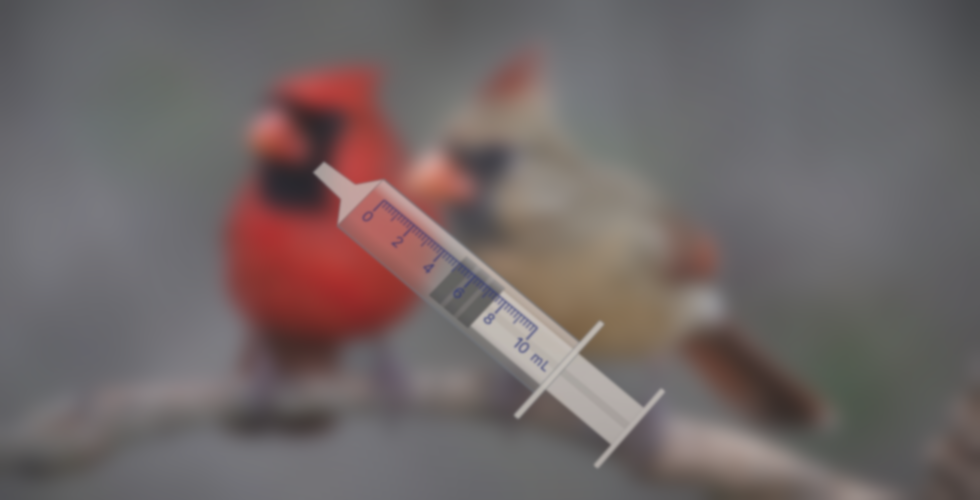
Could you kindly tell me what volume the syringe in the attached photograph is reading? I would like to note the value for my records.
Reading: 5 mL
